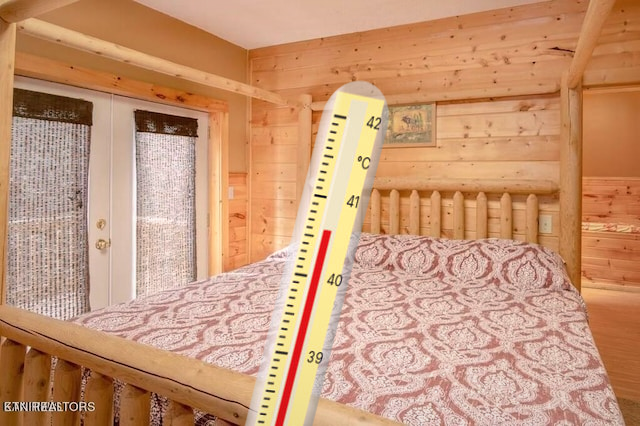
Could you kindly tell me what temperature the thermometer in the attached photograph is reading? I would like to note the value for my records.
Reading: 40.6 °C
